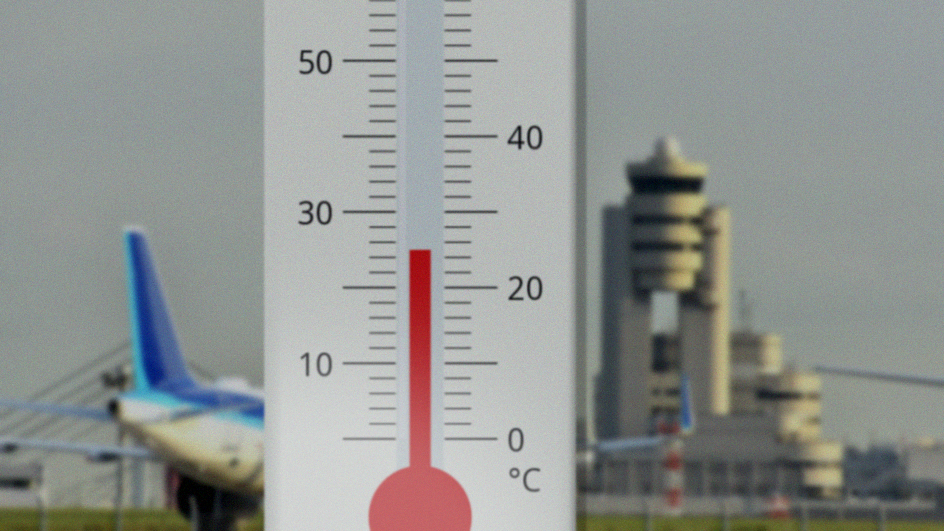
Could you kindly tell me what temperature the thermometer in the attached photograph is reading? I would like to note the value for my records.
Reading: 25 °C
